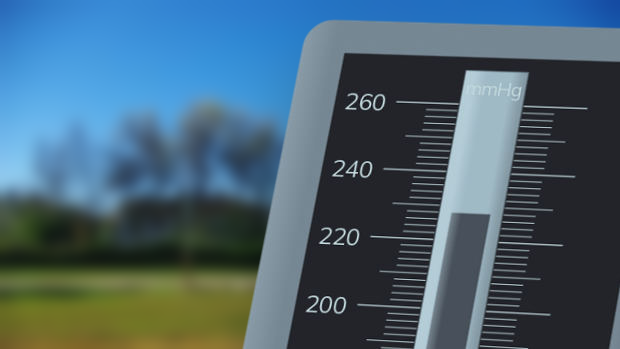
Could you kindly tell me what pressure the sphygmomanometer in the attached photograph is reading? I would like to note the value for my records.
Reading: 228 mmHg
